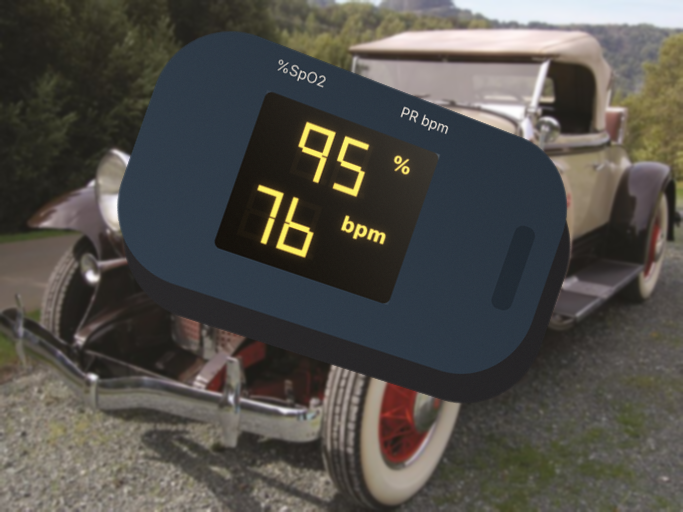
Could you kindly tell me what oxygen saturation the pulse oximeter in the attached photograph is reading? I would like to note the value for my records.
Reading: 95 %
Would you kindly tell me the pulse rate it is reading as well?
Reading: 76 bpm
